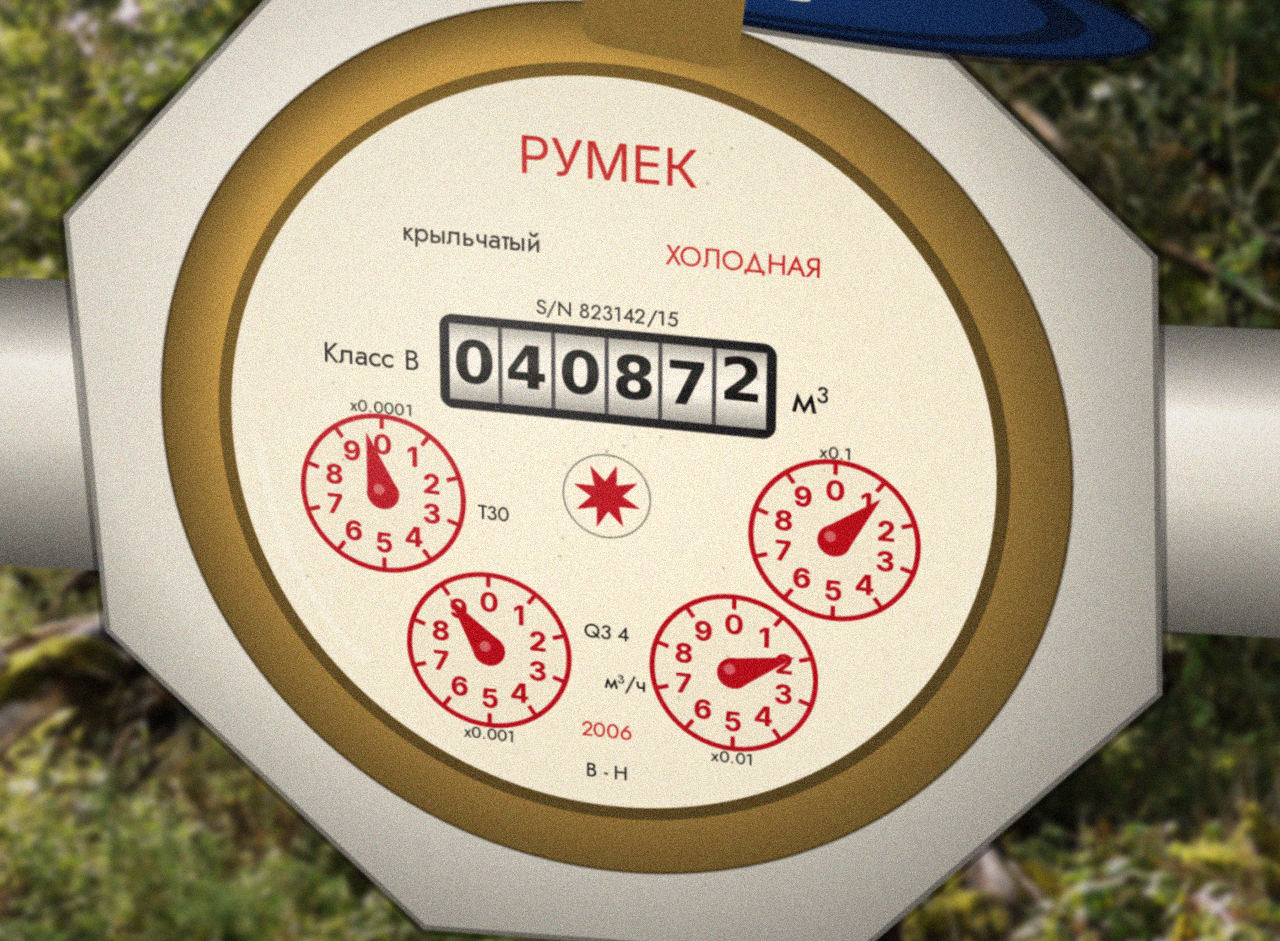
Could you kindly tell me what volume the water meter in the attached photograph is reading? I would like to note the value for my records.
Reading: 40872.1189 m³
